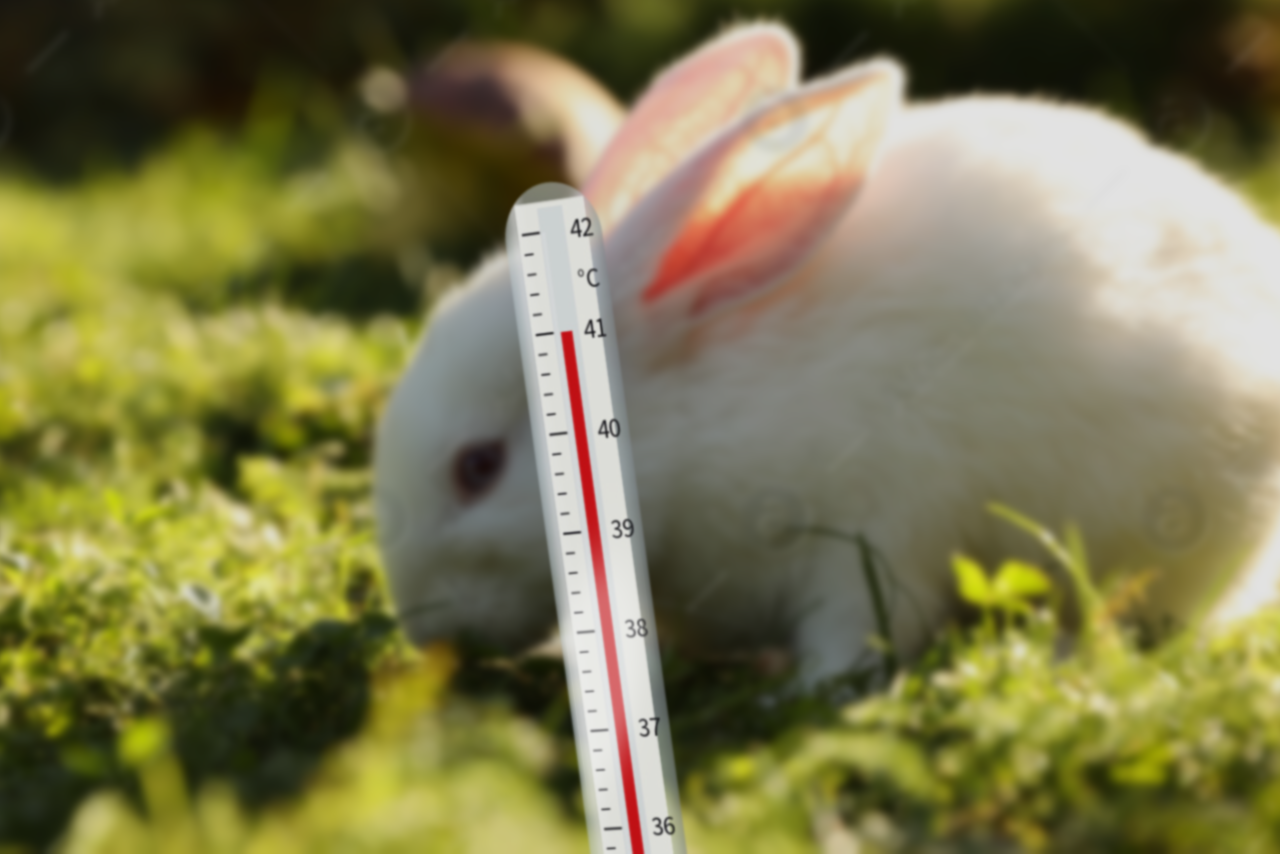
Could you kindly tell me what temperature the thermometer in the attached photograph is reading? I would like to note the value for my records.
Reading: 41 °C
